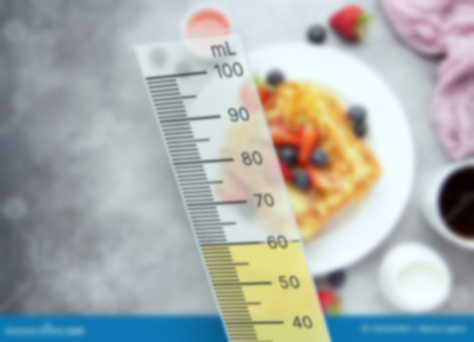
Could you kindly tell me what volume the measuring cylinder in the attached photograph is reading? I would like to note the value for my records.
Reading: 60 mL
